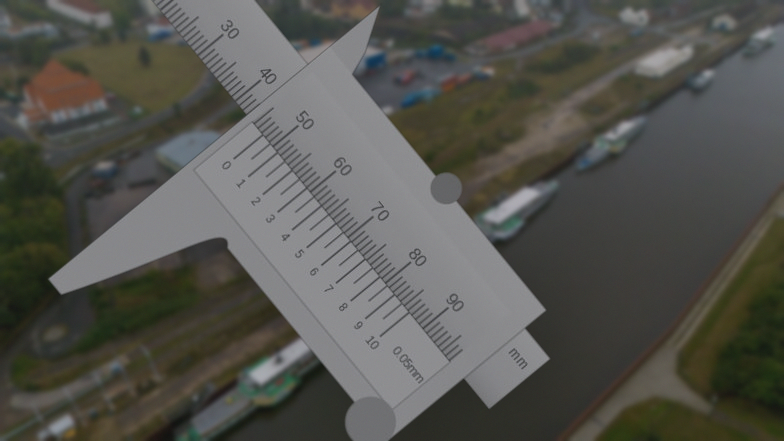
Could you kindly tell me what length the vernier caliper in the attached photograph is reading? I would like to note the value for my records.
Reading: 47.4 mm
